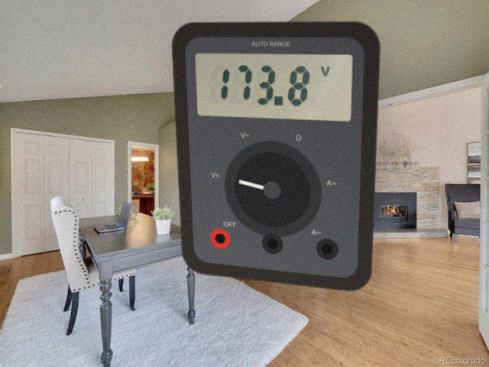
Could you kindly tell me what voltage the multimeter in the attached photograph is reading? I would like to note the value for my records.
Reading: 173.8 V
